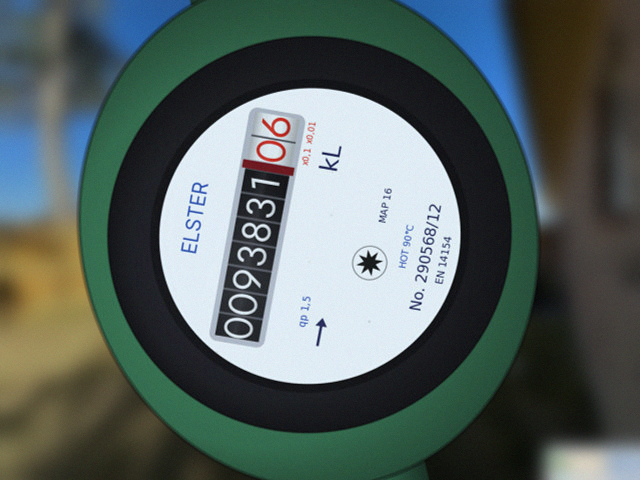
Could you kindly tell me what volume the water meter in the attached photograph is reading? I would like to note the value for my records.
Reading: 93831.06 kL
